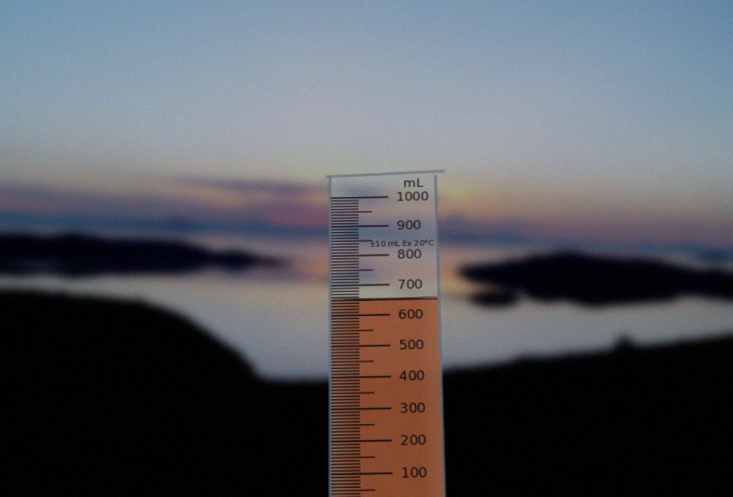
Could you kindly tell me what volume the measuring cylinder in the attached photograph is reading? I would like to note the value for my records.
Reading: 650 mL
